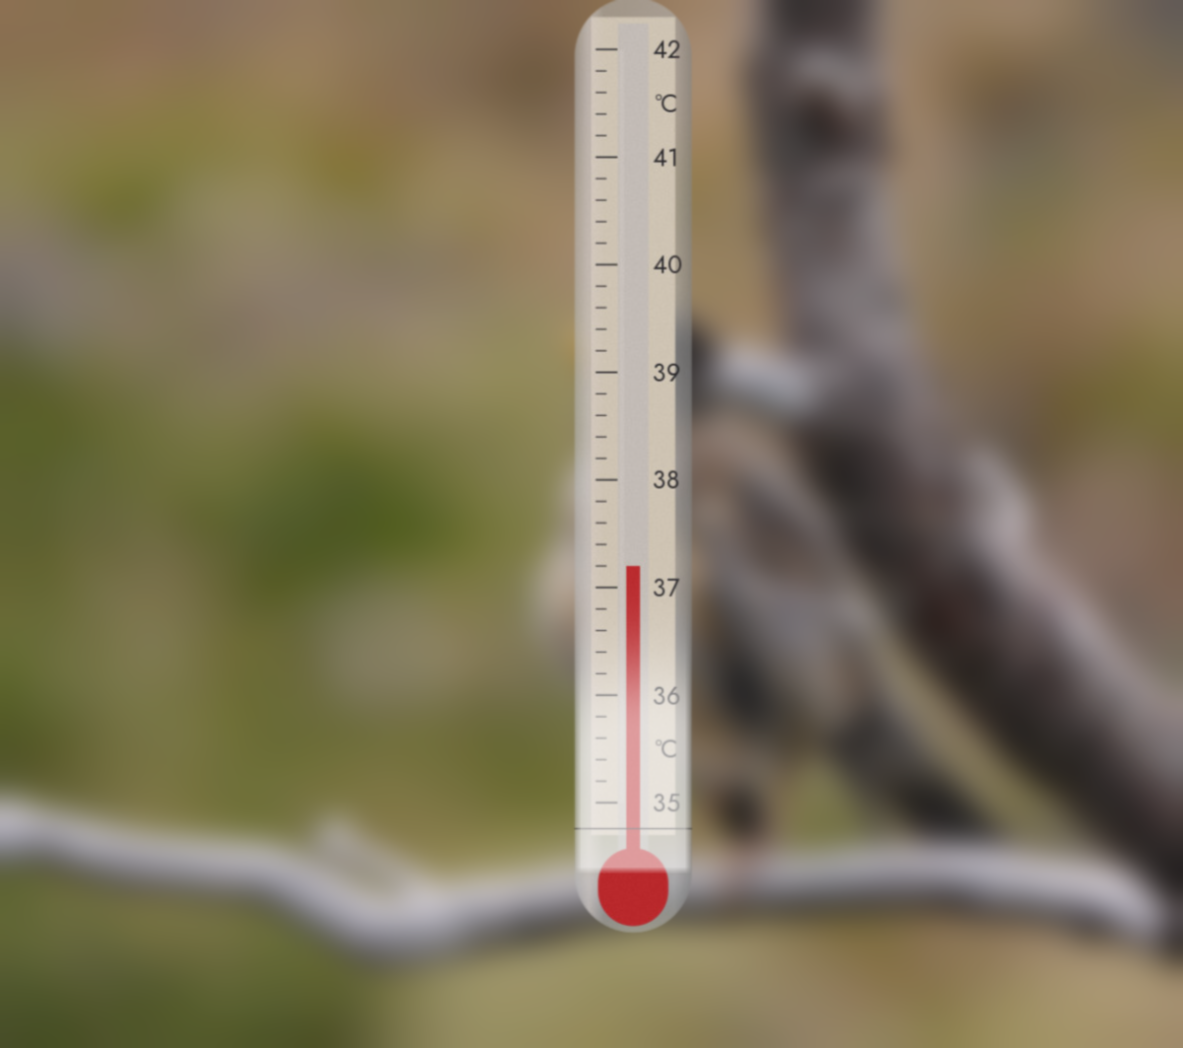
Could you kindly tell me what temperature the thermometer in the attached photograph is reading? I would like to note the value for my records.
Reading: 37.2 °C
